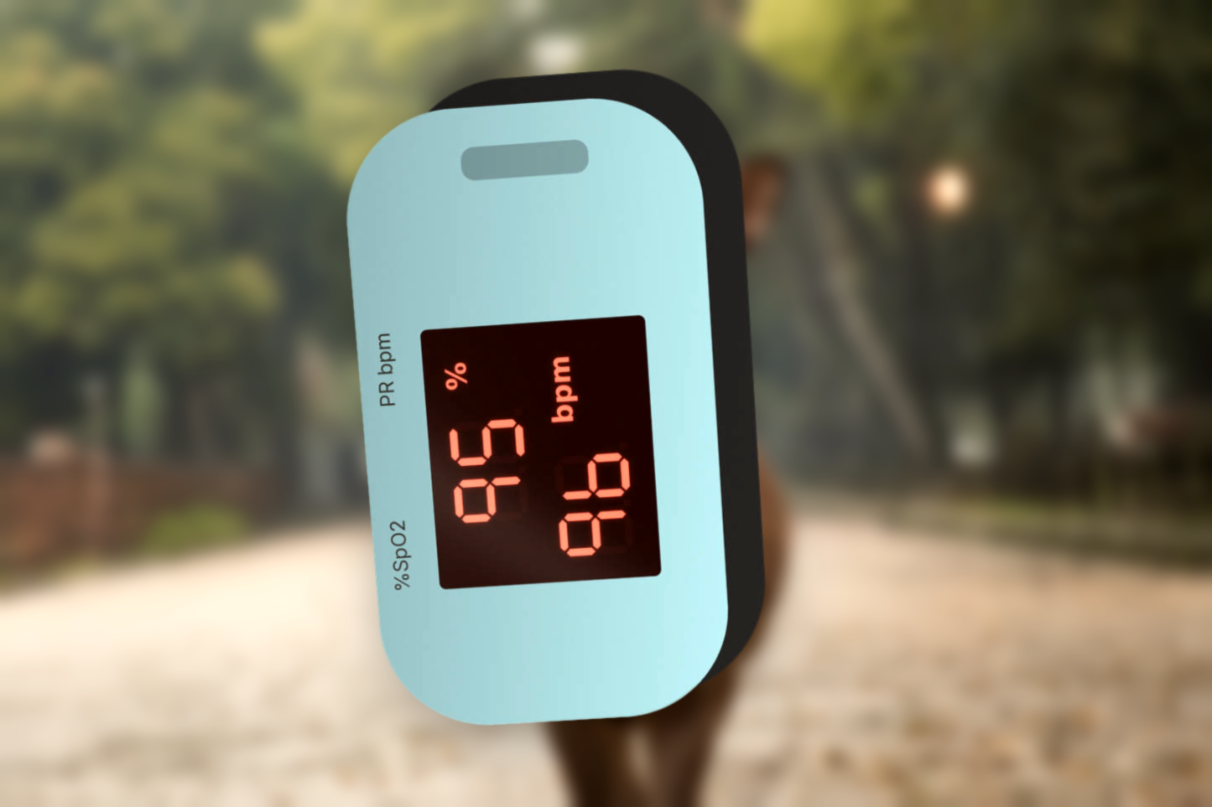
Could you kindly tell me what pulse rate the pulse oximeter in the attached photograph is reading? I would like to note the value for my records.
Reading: 96 bpm
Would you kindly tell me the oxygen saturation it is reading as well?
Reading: 95 %
